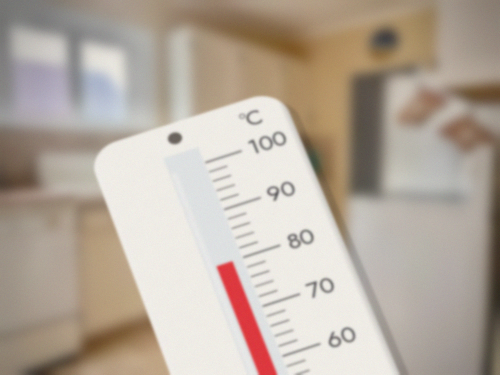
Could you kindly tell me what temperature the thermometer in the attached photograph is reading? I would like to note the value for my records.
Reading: 80 °C
